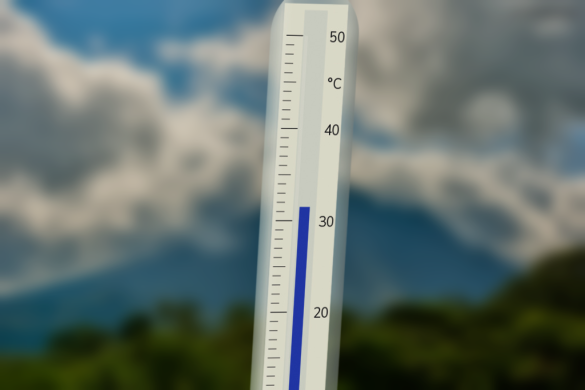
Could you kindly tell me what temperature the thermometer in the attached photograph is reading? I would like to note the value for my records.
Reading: 31.5 °C
